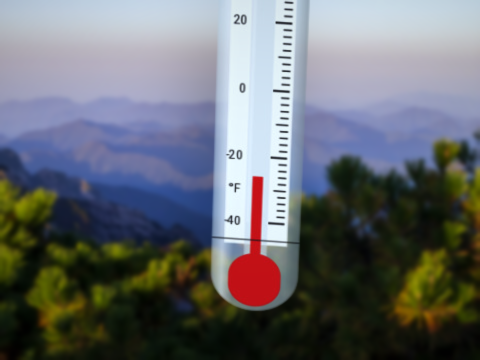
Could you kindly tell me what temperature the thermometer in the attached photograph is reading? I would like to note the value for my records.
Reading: -26 °F
